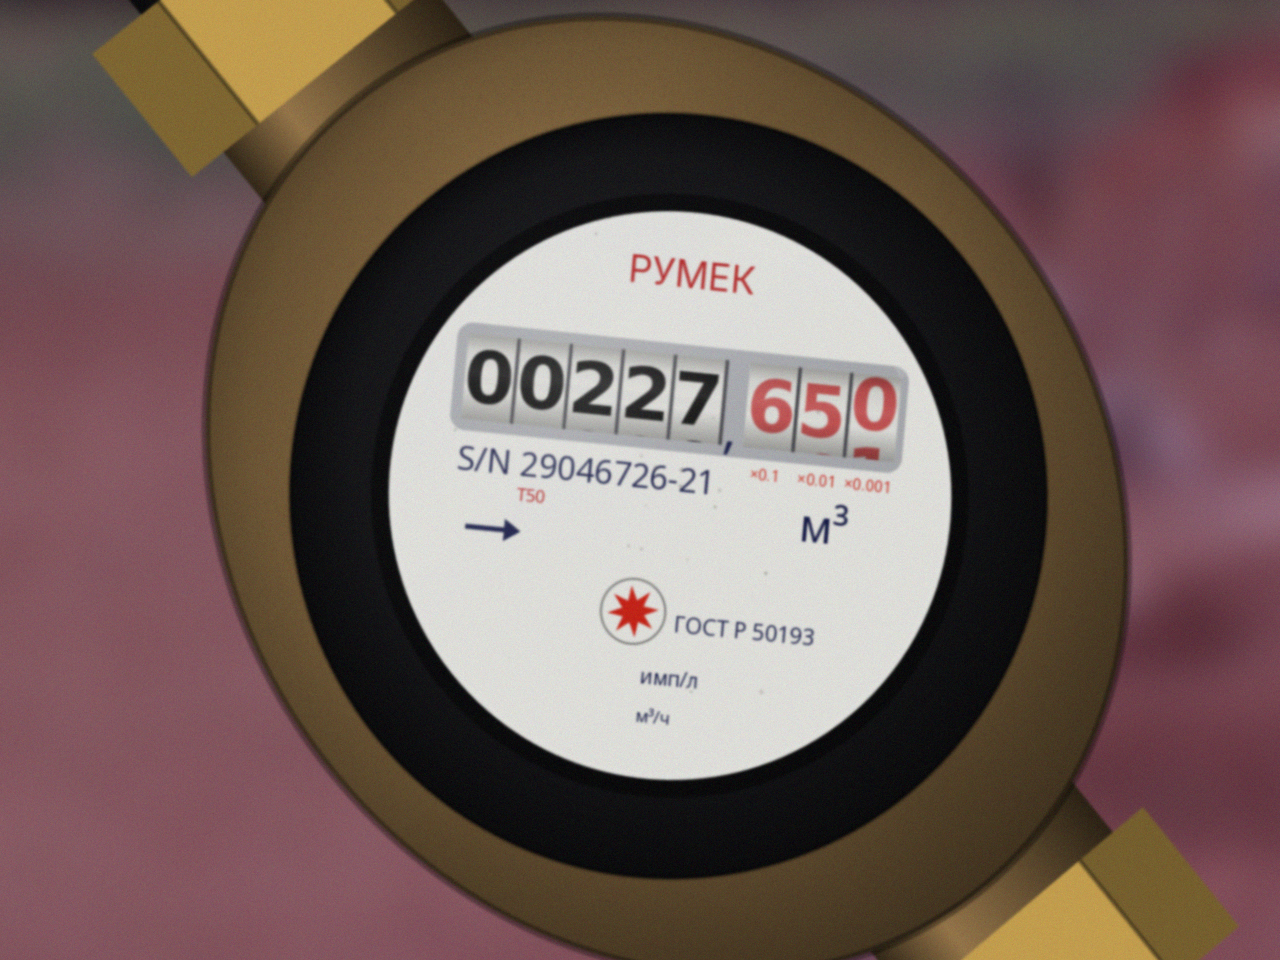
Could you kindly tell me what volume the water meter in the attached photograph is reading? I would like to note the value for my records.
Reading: 227.650 m³
